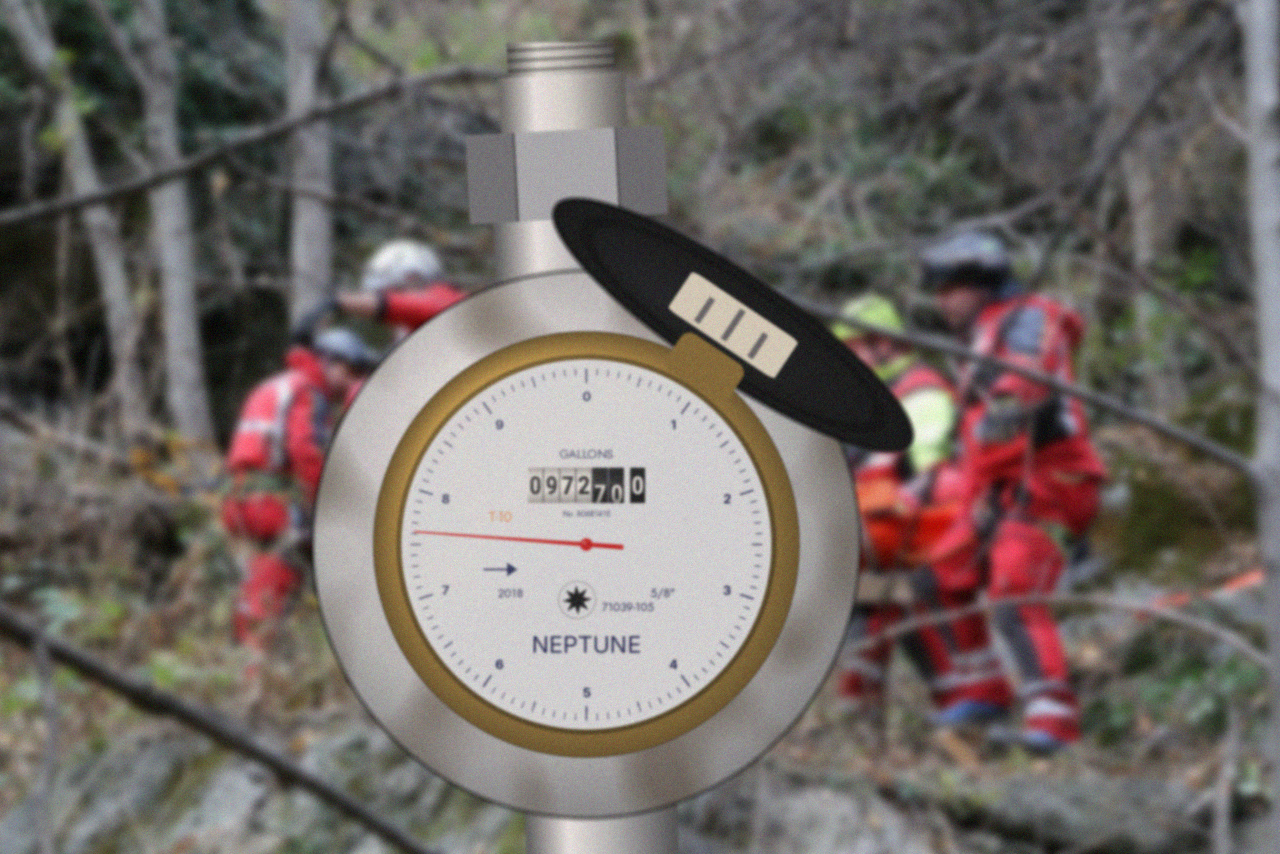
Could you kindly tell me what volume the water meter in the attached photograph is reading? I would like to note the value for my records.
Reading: 972697.6 gal
